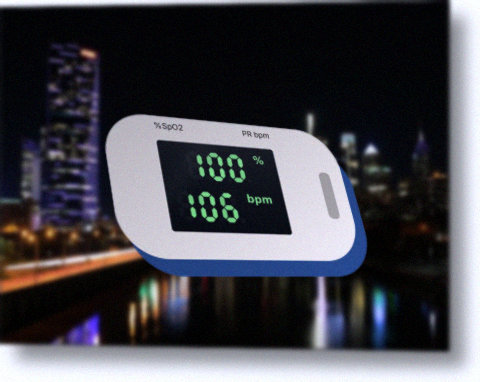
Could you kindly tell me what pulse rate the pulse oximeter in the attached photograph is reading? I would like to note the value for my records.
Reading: 106 bpm
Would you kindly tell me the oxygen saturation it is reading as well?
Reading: 100 %
